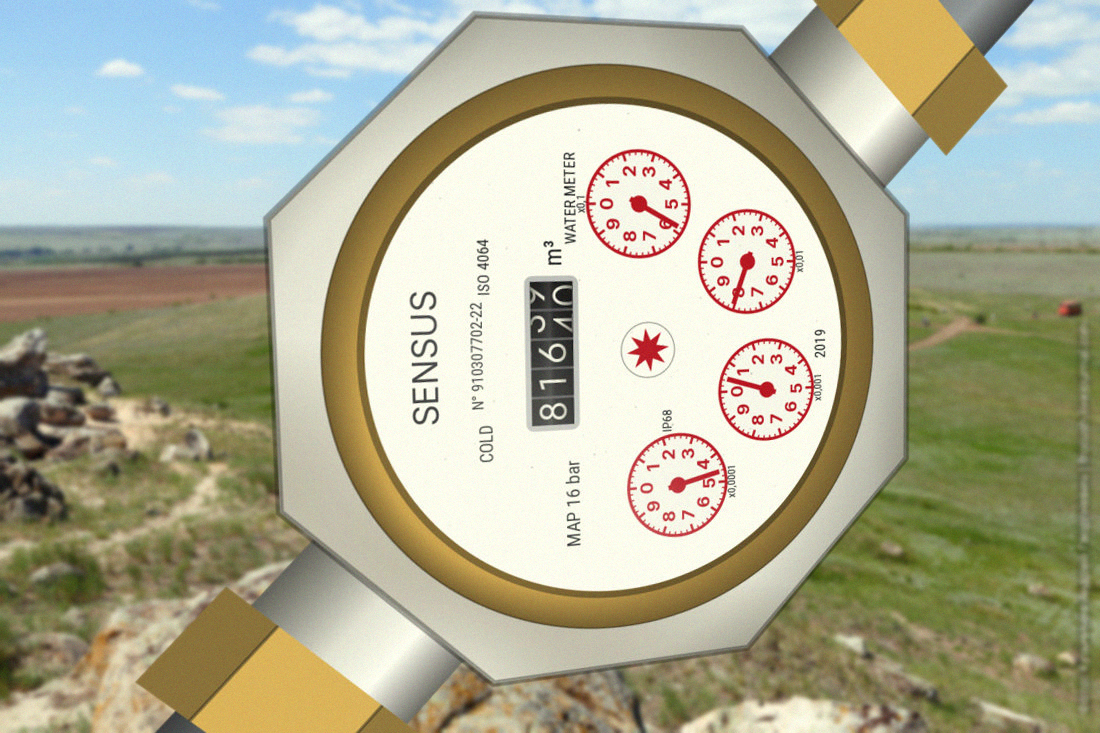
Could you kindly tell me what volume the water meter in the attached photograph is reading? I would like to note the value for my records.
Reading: 81639.5804 m³
